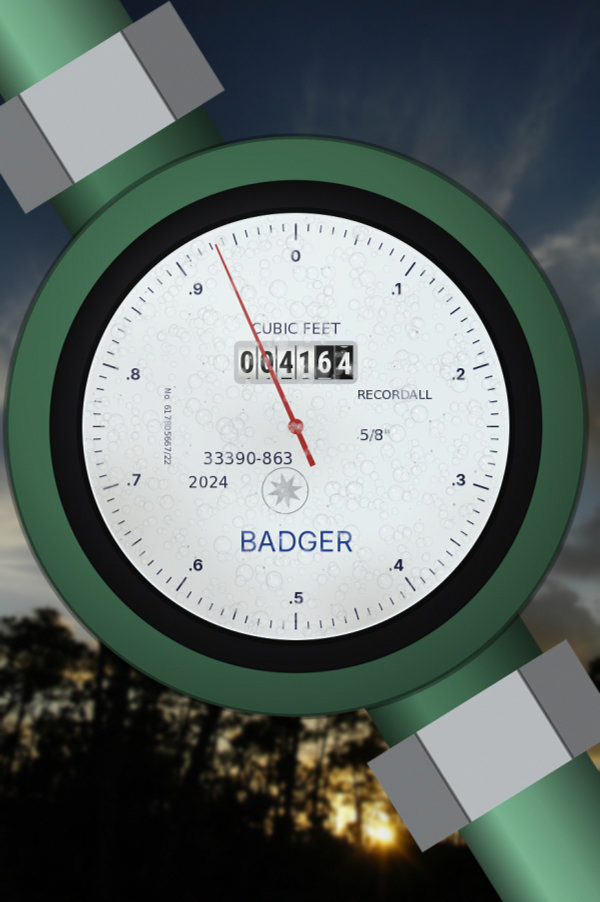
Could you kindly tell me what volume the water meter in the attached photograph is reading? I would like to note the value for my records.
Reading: 4163.93 ft³
